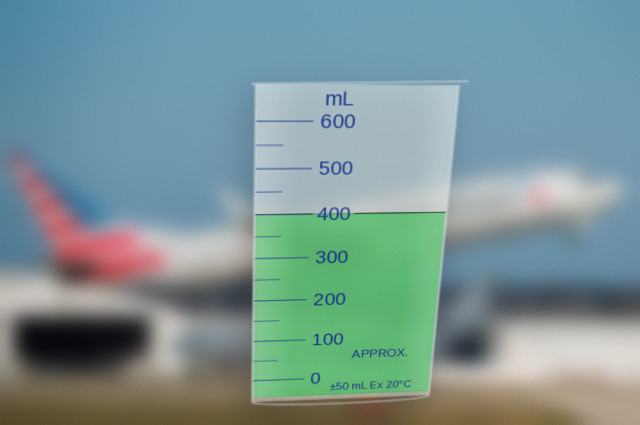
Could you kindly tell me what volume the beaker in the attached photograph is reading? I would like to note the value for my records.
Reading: 400 mL
